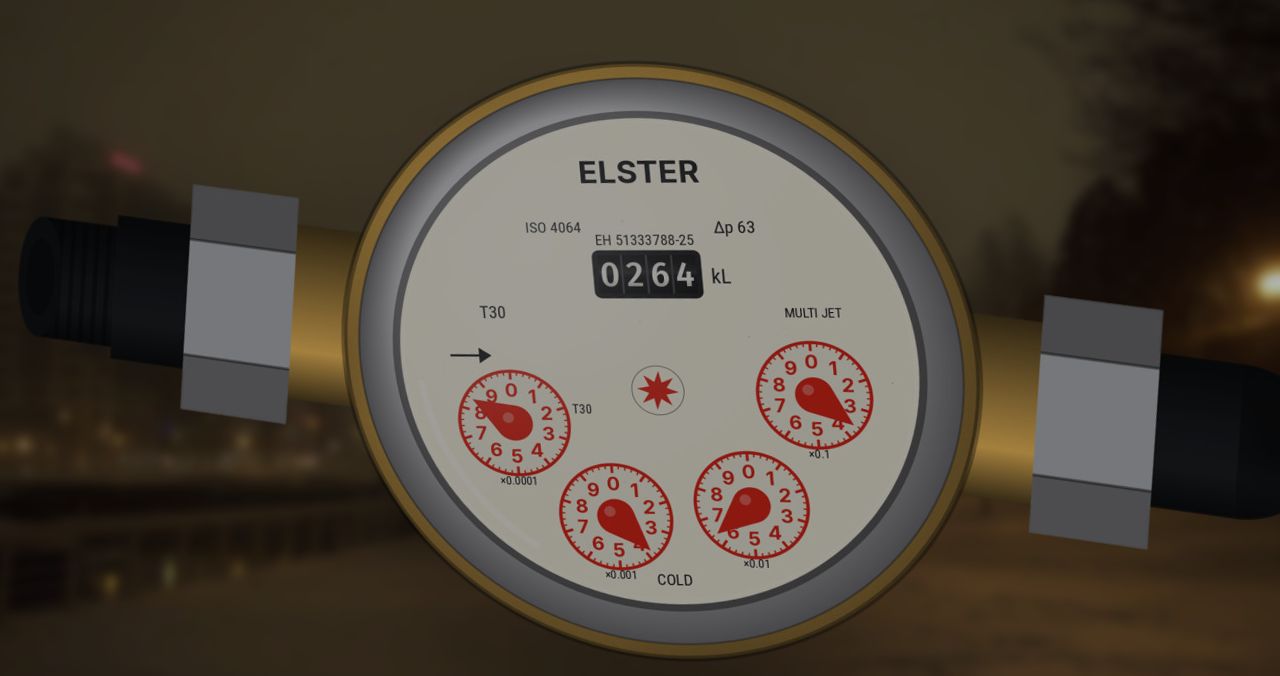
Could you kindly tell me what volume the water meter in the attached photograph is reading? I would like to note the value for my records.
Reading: 264.3638 kL
